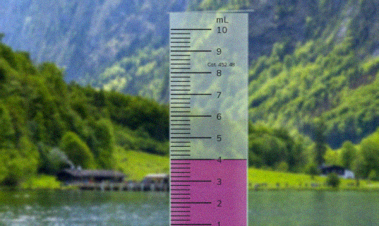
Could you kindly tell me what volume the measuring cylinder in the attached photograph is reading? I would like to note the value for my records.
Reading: 4 mL
